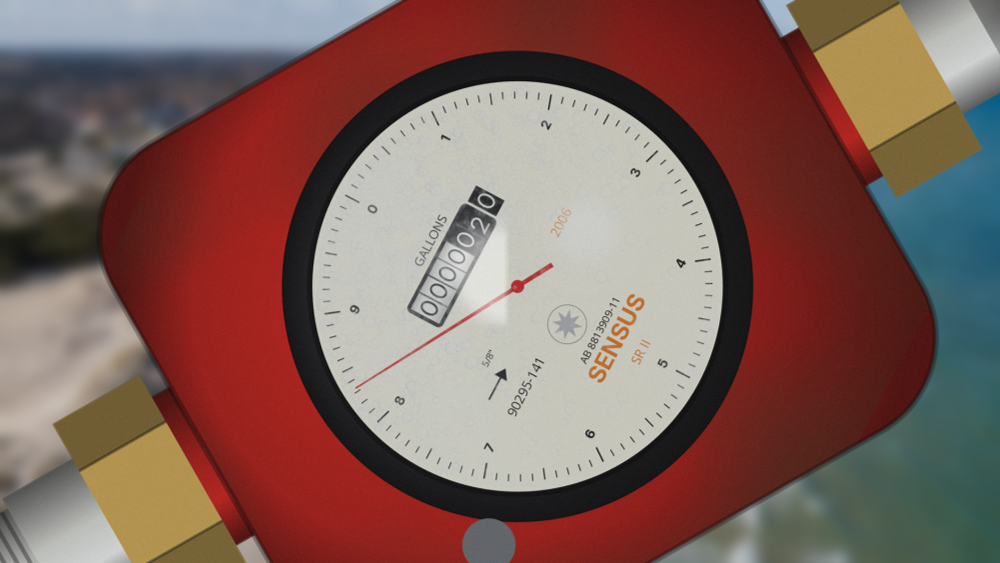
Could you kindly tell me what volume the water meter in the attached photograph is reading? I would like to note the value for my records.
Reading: 18.3 gal
